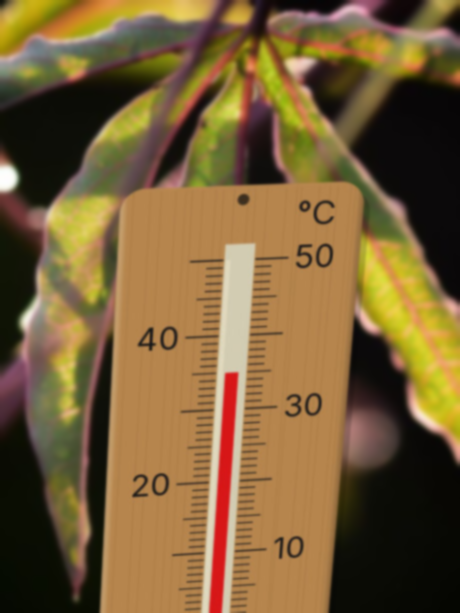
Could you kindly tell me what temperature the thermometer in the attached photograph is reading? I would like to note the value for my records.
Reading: 35 °C
